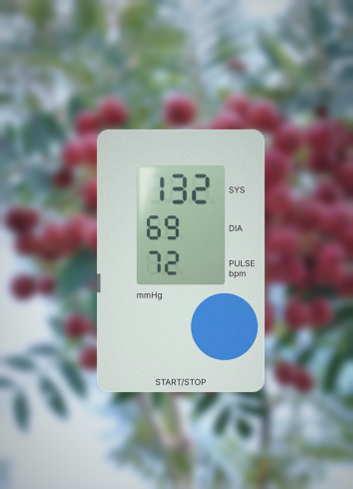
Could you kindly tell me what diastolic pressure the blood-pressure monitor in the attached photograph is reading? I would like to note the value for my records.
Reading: 69 mmHg
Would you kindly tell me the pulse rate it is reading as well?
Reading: 72 bpm
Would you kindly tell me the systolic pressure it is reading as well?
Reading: 132 mmHg
